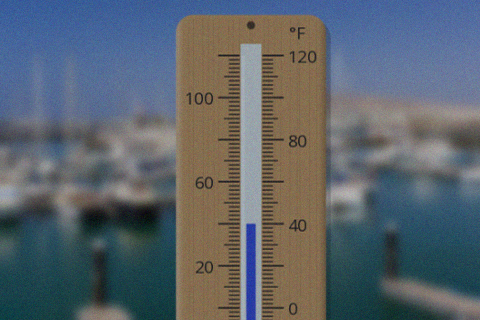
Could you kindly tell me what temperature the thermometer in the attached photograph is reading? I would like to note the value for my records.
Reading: 40 °F
